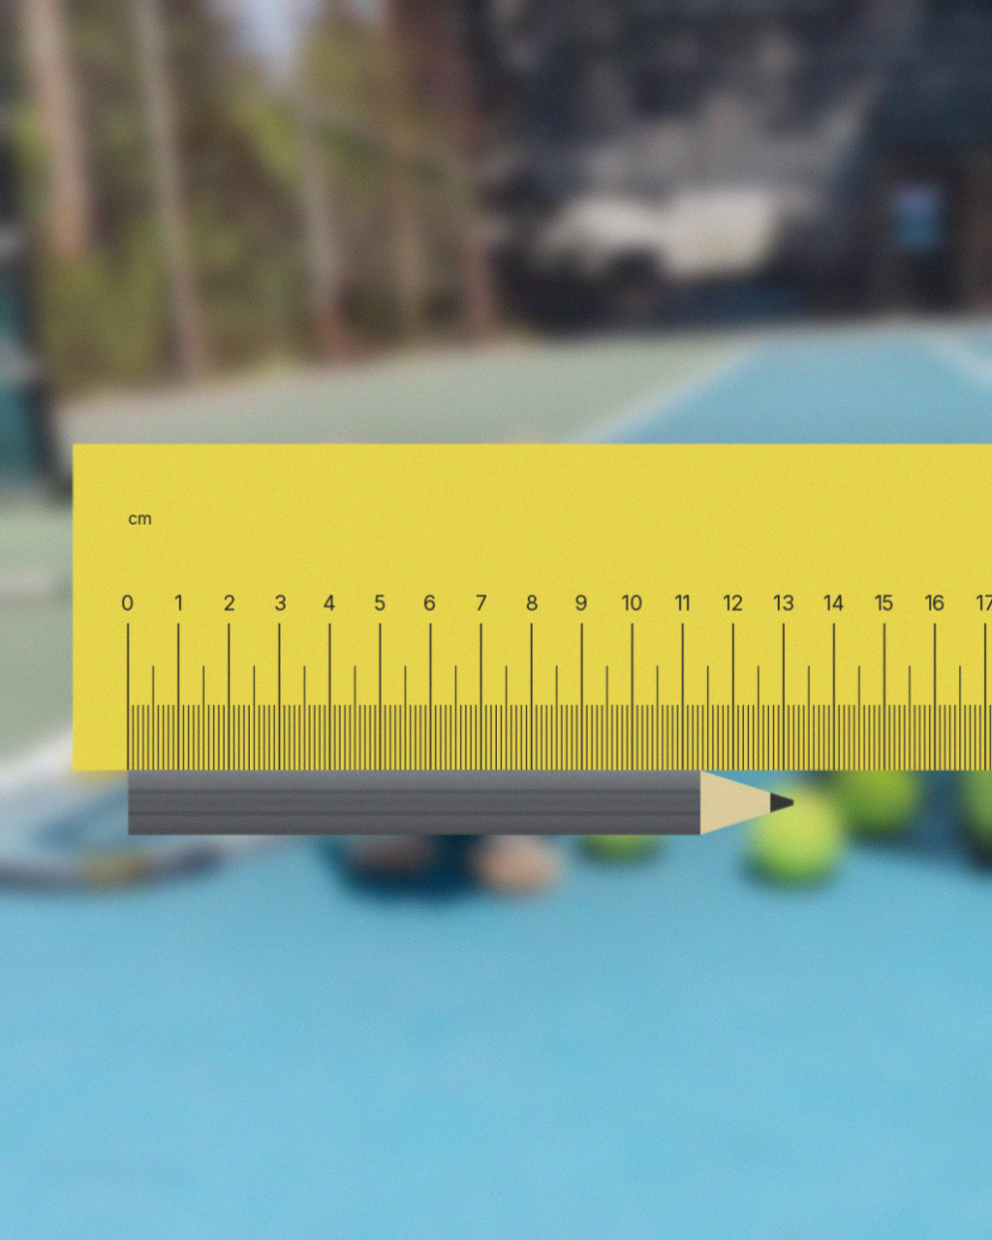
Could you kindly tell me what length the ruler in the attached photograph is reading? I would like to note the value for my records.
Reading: 13.2 cm
